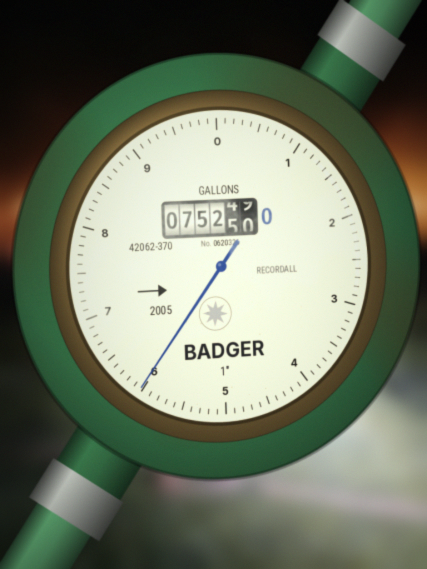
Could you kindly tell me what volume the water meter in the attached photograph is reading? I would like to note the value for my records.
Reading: 752496.0 gal
